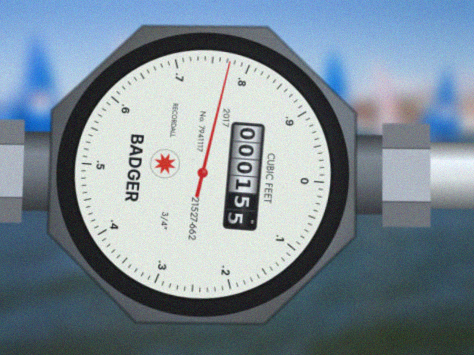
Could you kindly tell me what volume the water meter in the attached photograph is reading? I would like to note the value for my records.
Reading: 154.77 ft³
